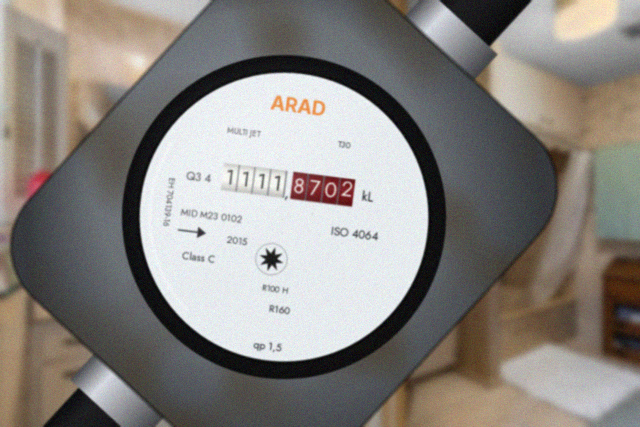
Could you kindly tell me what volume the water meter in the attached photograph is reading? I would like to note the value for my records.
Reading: 1111.8702 kL
